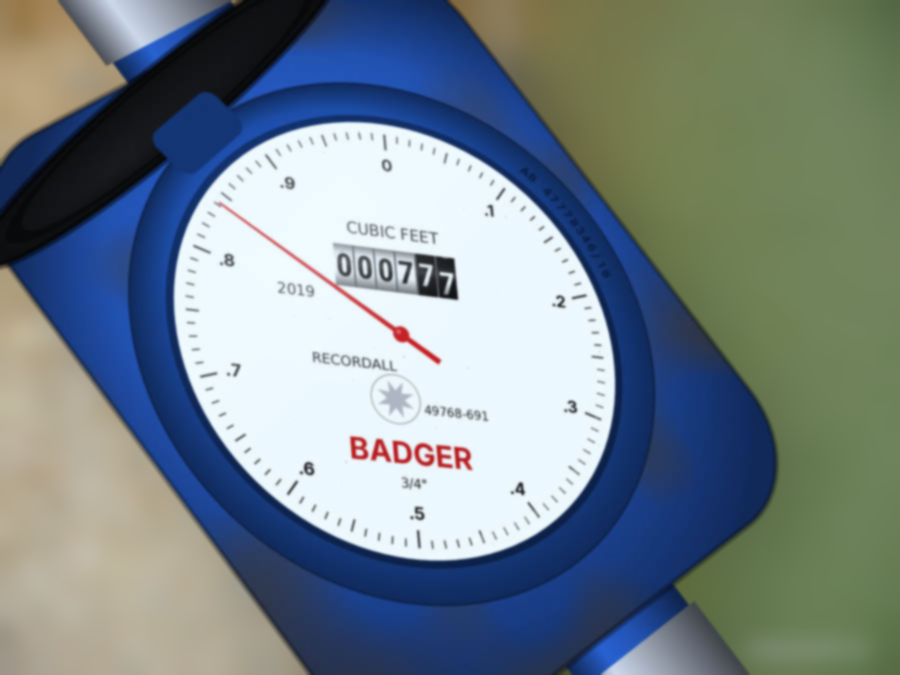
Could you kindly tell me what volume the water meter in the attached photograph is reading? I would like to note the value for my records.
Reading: 776.84 ft³
